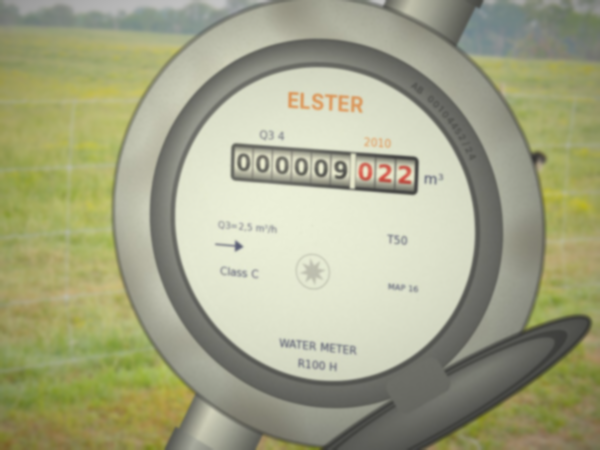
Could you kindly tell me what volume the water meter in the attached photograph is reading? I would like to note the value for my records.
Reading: 9.022 m³
